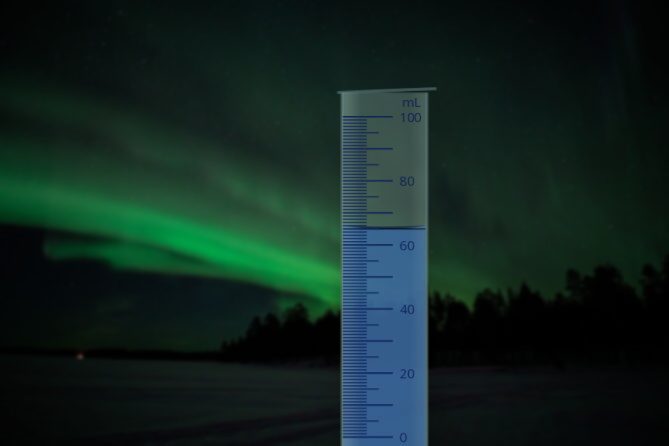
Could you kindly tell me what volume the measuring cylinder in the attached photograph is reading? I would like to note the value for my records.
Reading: 65 mL
